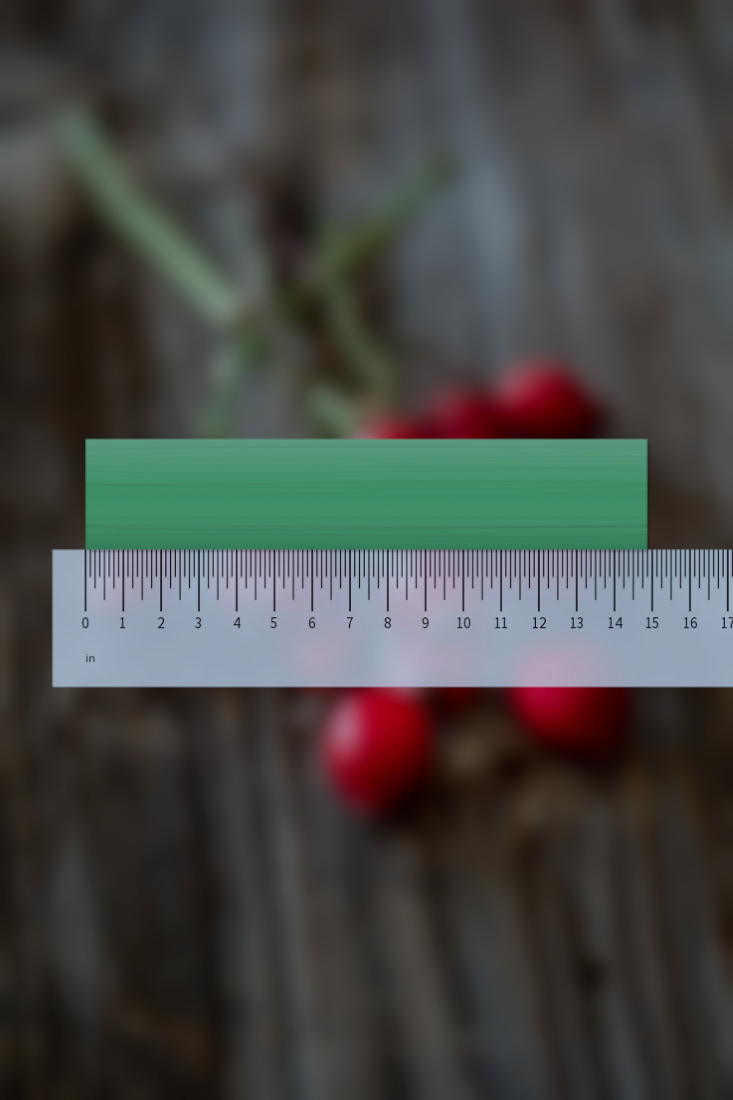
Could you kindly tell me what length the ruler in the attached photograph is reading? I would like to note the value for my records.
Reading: 14.875 in
